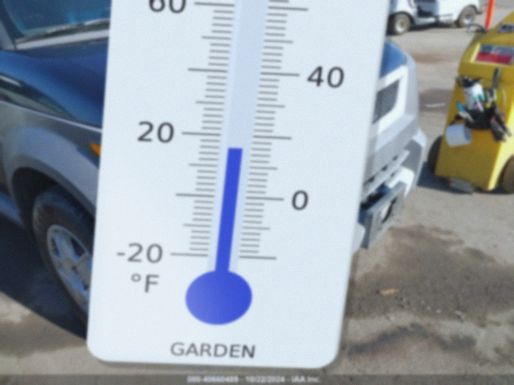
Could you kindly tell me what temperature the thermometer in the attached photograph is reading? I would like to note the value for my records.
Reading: 16 °F
